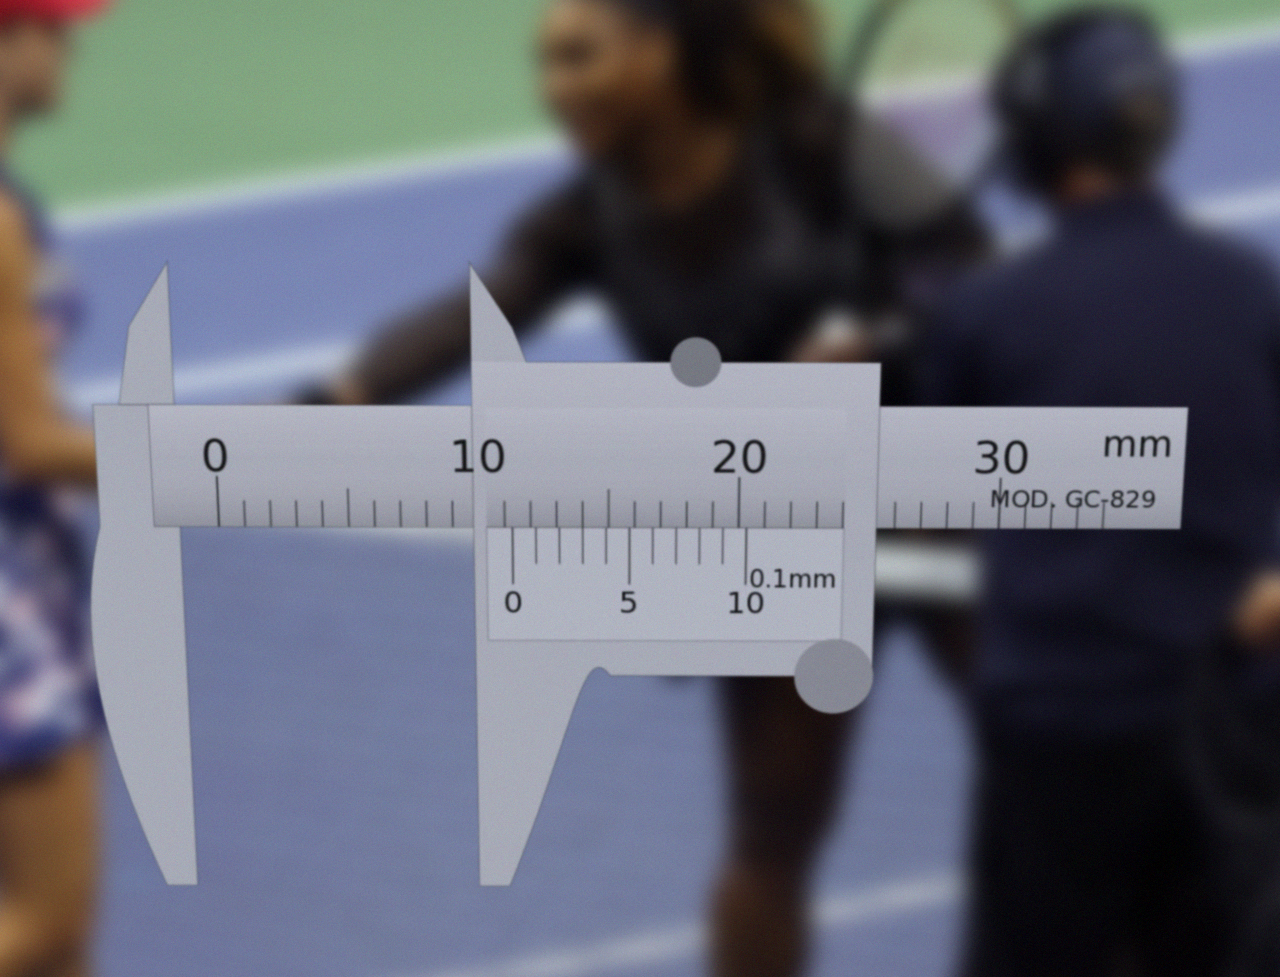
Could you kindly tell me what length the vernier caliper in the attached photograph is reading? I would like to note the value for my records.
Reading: 11.3 mm
